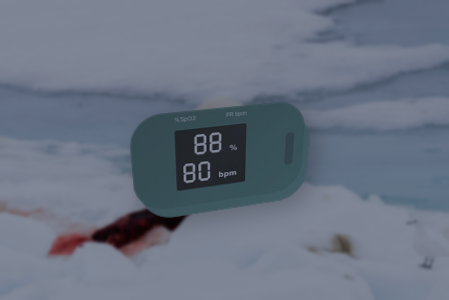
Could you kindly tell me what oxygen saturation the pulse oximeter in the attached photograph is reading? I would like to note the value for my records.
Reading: 88 %
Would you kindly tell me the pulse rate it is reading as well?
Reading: 80 bpm
